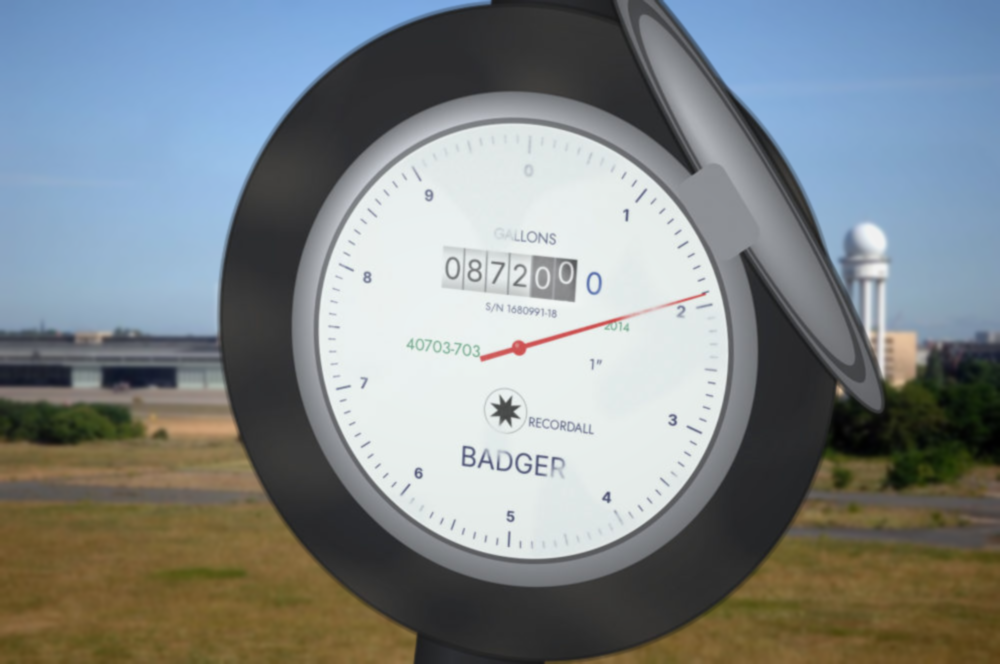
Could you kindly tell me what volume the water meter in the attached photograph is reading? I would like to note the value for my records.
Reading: 872001.9 gal
